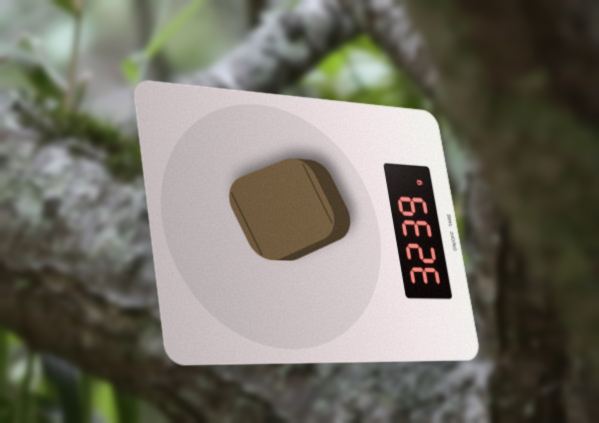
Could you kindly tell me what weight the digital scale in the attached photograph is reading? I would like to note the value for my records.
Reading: 3239 g
